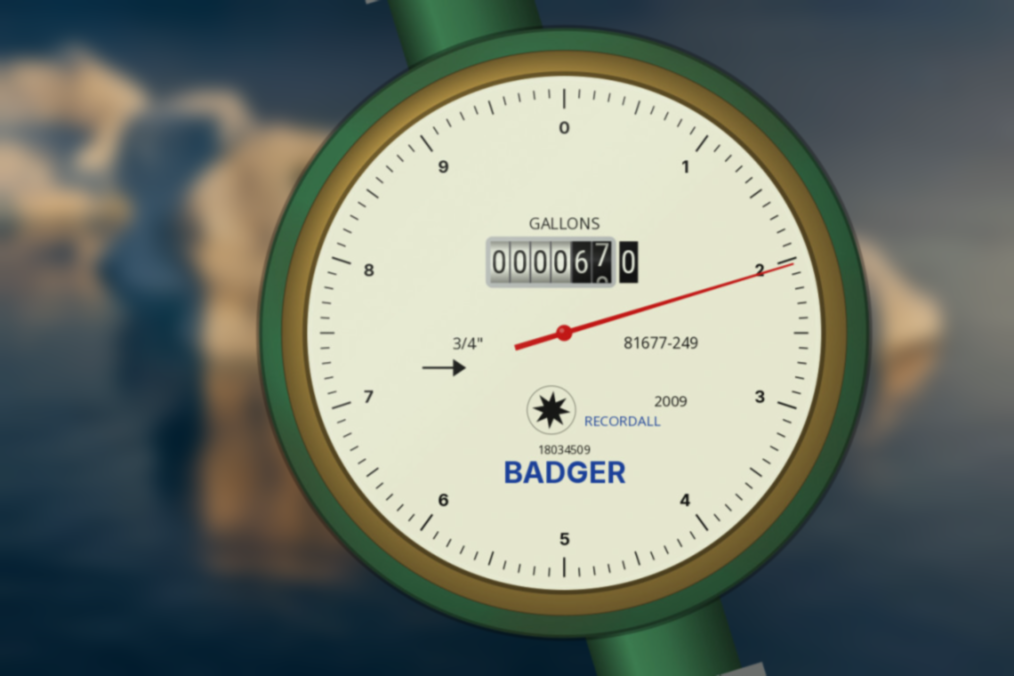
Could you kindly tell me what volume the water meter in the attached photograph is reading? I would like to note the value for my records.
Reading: 672.0 gal
